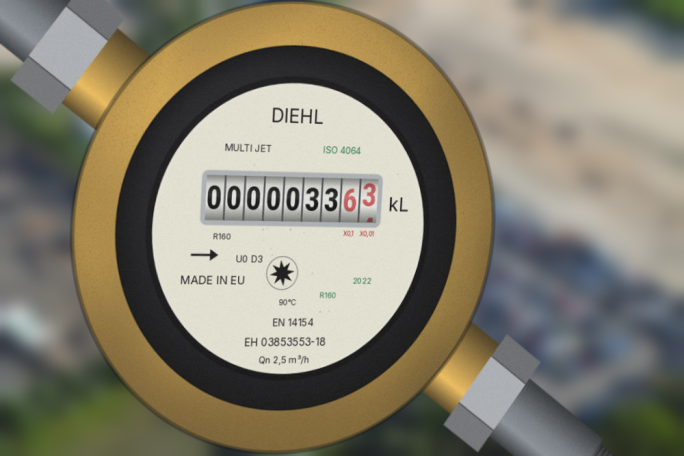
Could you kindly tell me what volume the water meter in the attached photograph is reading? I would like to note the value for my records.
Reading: 33.63 kL
